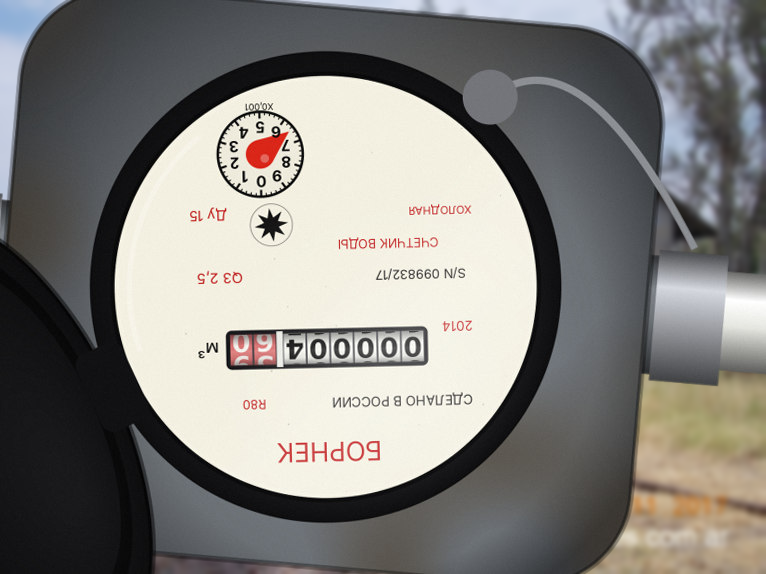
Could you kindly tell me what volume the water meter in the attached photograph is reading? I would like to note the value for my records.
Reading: 4.596 m³
